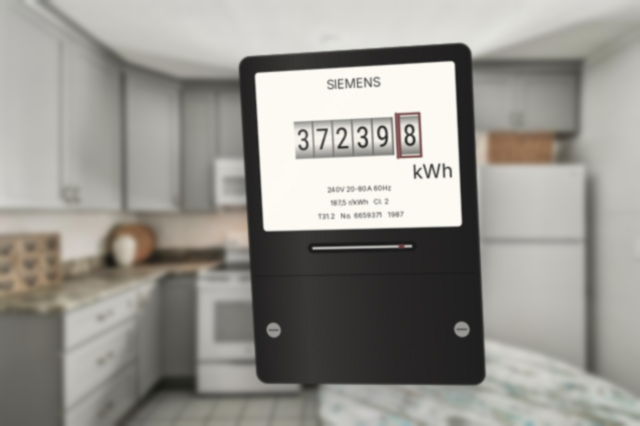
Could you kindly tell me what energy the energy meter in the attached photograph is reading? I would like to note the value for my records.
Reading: 37239.8 kWh
